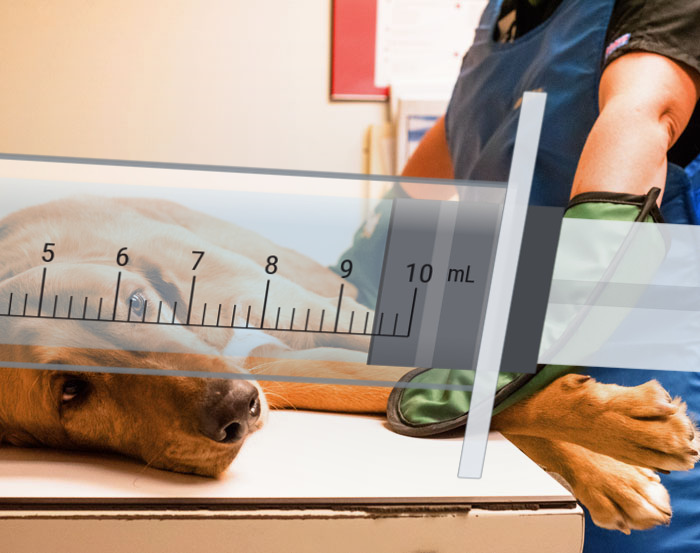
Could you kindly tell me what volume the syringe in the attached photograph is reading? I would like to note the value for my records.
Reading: 9.5 mL
